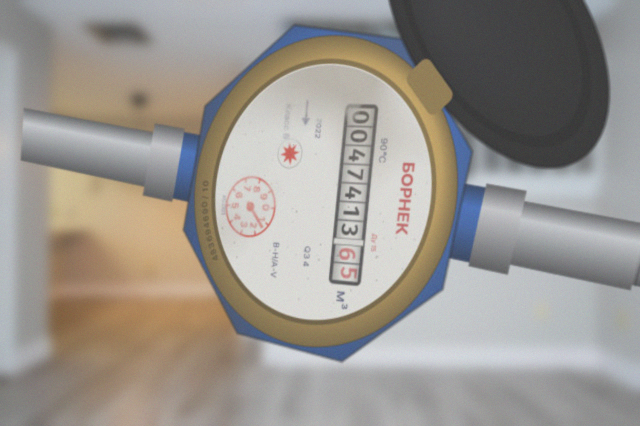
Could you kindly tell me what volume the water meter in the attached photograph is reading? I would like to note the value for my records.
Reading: 47413.651 m³
